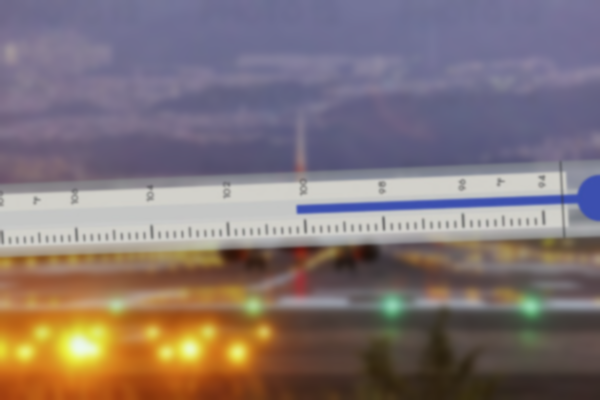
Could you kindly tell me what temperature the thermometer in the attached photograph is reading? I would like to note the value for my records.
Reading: 100.2 °F
